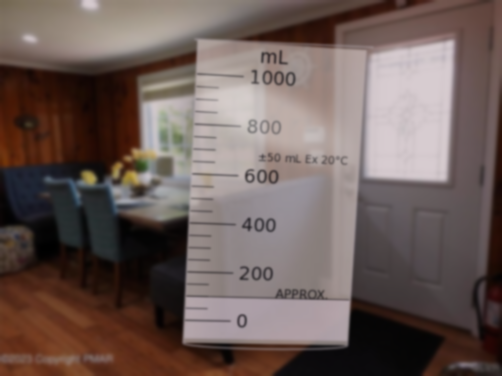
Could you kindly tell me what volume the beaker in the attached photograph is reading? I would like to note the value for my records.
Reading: 100 mL
